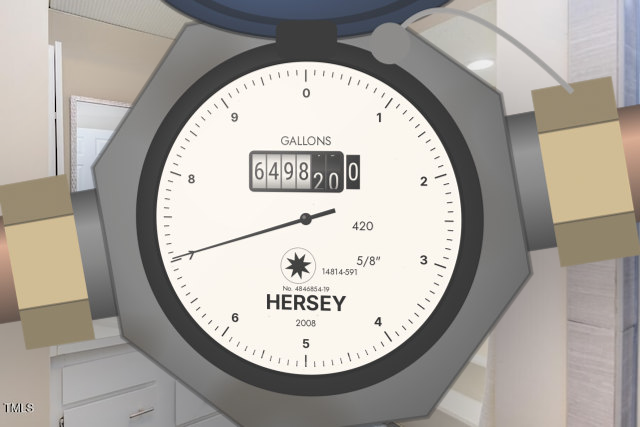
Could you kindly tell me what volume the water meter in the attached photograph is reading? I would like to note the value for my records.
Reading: 6498197.0 gal
